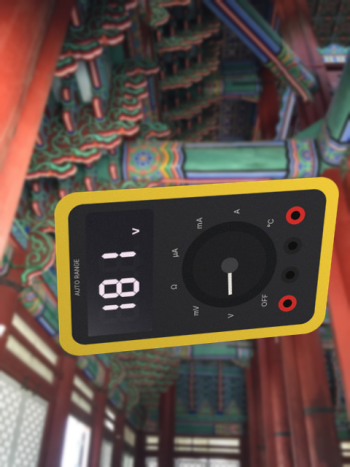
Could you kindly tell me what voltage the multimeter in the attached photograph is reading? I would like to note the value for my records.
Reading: 181 V
